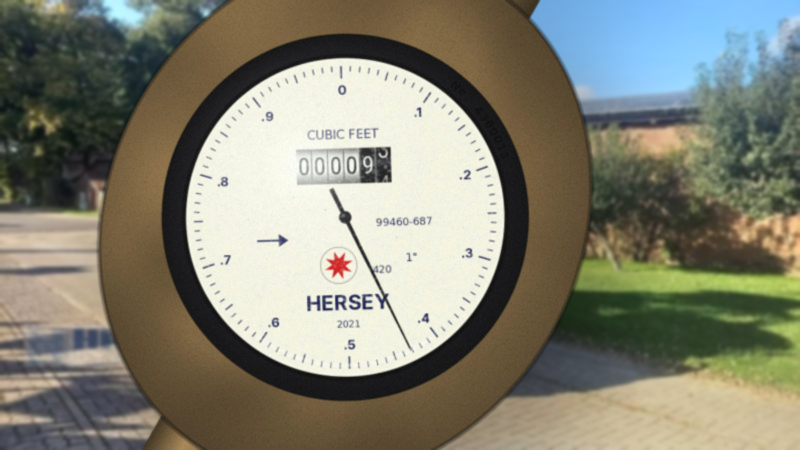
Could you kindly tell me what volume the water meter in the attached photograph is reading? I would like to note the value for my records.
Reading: 93.43 ft³
